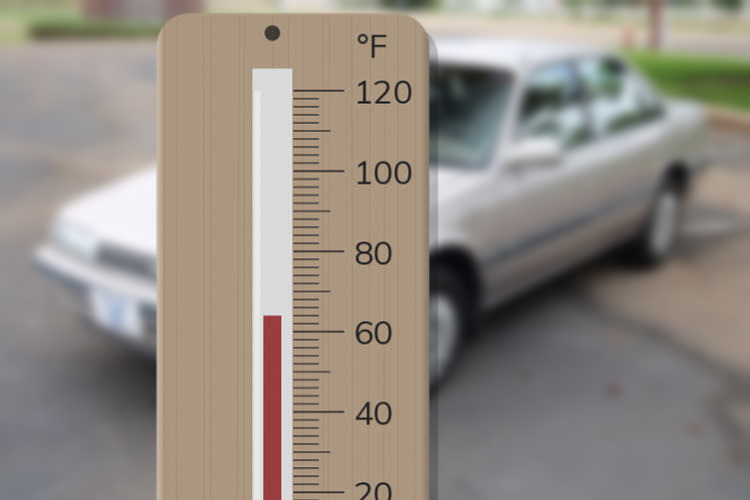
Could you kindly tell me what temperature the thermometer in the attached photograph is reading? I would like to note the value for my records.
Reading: 64 °F
